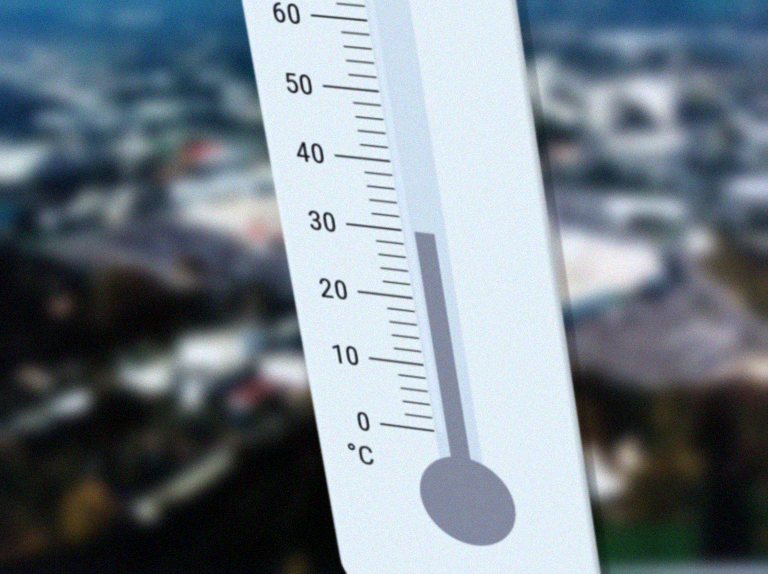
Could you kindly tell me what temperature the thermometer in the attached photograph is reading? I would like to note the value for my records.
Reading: 30 °C
